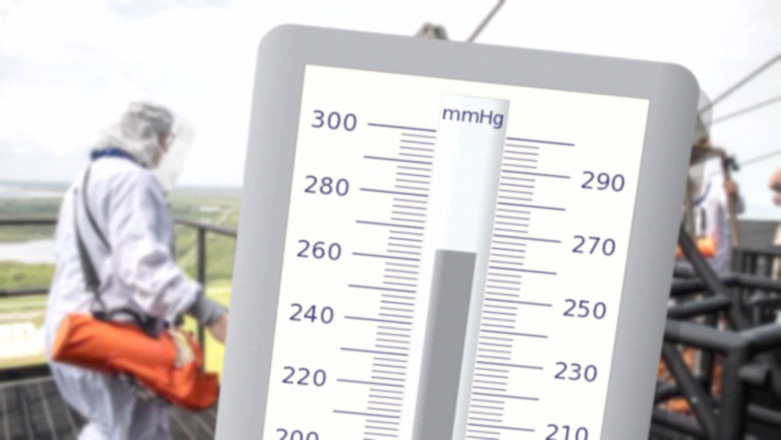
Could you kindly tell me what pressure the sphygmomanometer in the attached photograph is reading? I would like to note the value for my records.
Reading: 264 mmHg
